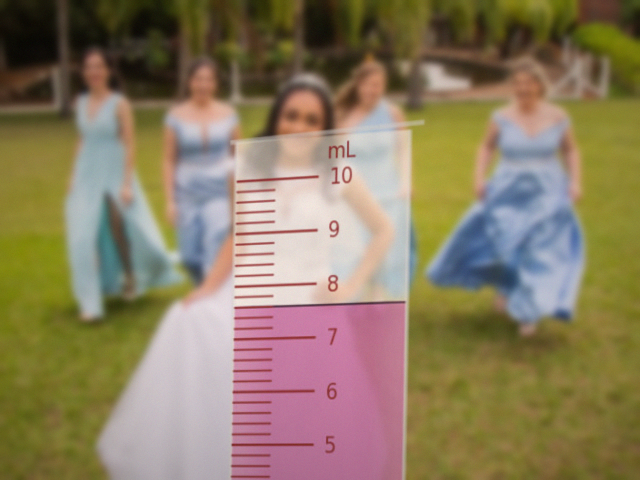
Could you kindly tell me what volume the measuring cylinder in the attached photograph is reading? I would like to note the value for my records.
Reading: 7.6 mL
